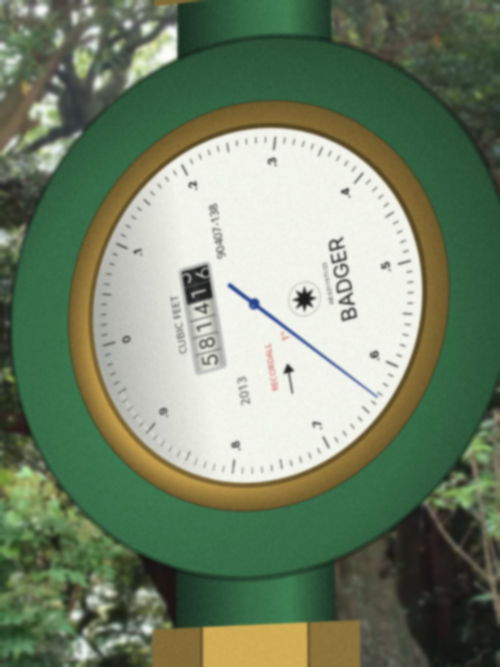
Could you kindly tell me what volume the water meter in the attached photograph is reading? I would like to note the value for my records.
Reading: 581415.63 ft³
